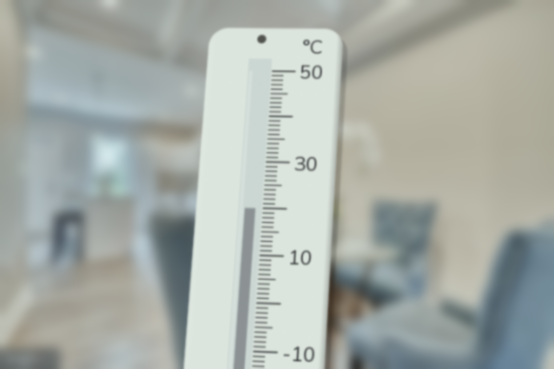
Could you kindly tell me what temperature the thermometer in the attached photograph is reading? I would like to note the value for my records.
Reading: 20 °C
